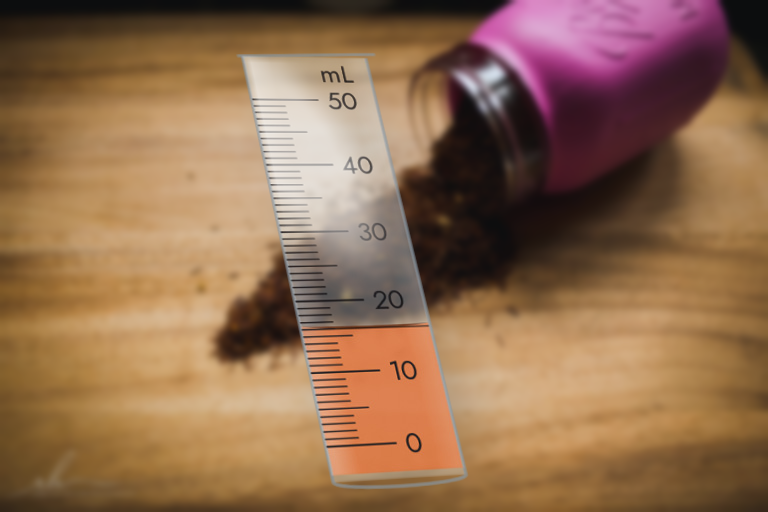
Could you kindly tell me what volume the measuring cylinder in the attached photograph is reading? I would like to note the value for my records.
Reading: 16 mL
